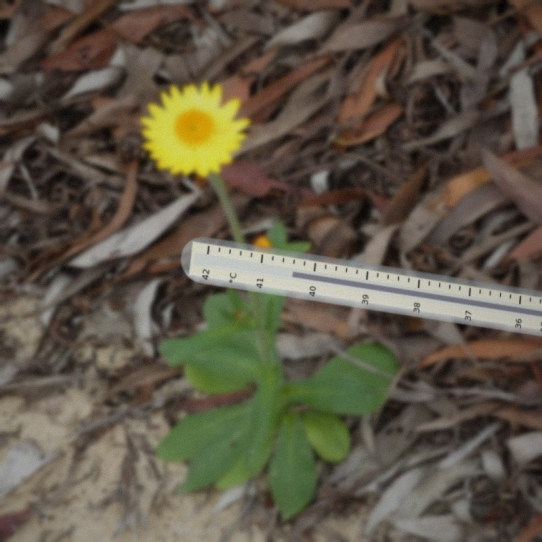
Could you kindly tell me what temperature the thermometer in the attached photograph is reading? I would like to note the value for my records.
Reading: 40.4 °C
